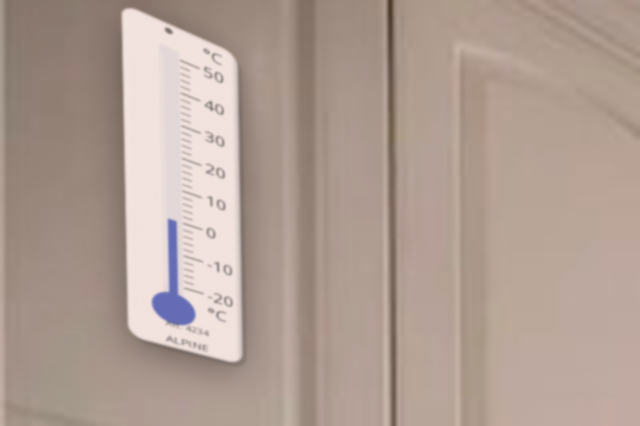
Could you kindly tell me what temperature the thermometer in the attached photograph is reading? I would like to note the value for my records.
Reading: 0 °C
